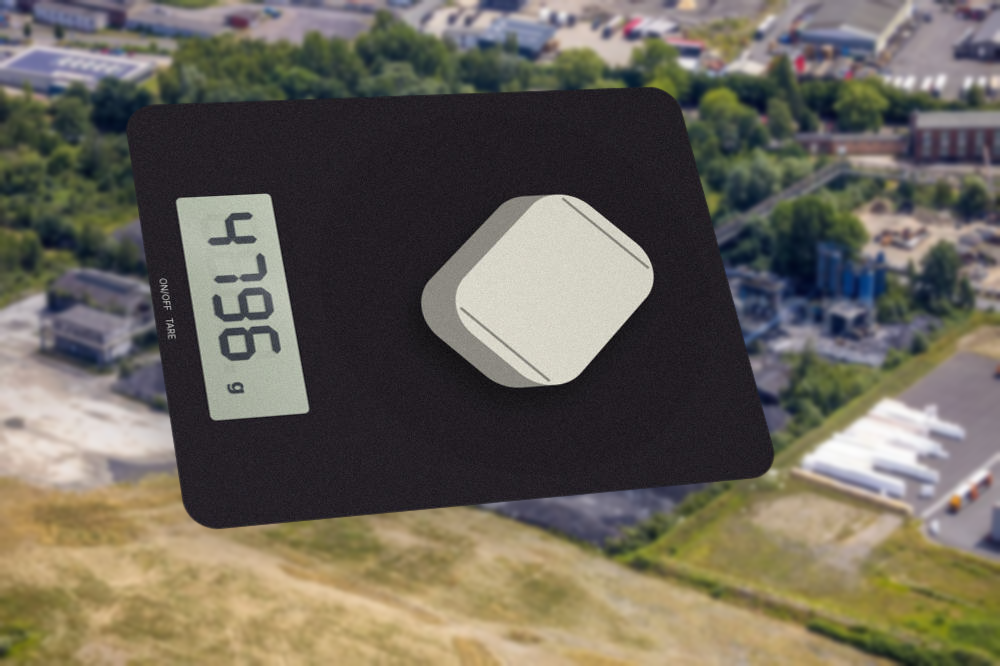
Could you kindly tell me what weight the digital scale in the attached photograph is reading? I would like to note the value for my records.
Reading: 4796 g
